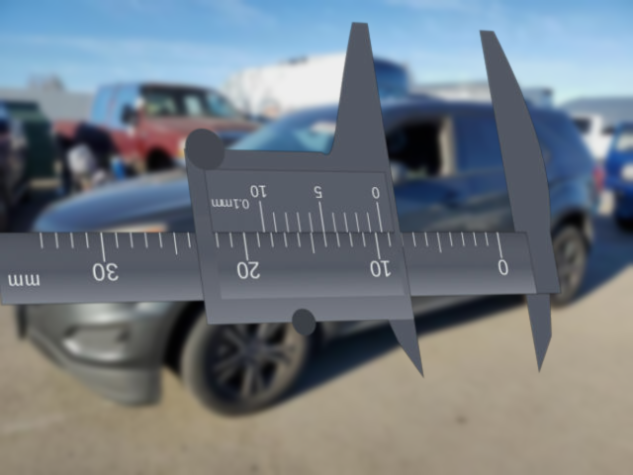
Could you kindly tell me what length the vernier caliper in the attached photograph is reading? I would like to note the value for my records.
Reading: 9.5 mm
